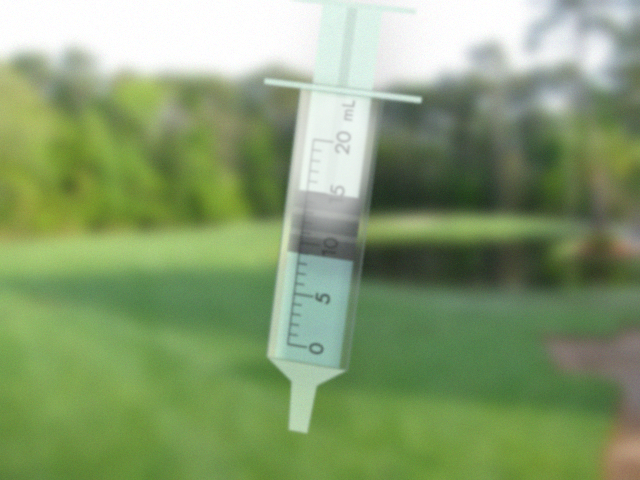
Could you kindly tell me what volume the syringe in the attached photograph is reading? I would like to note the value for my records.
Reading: 9 mL
